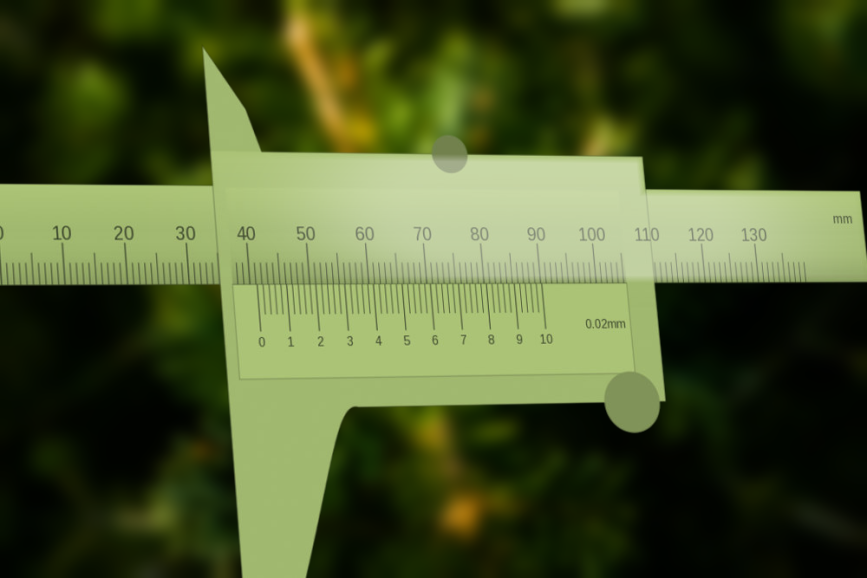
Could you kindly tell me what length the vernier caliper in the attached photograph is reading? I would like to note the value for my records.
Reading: 41.2 mm
